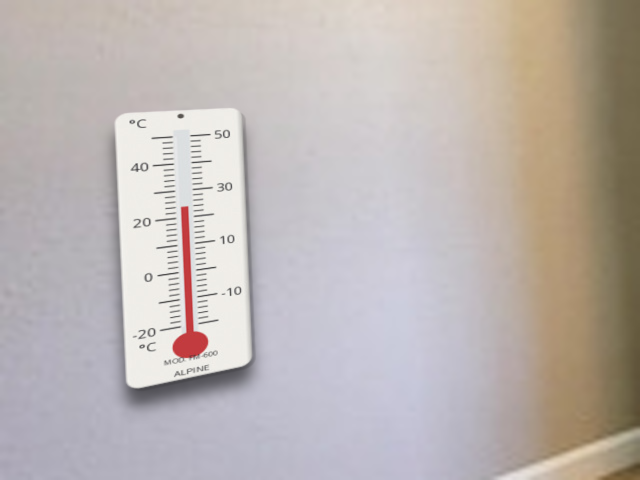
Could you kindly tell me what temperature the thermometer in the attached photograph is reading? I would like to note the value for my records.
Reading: 24 °C
